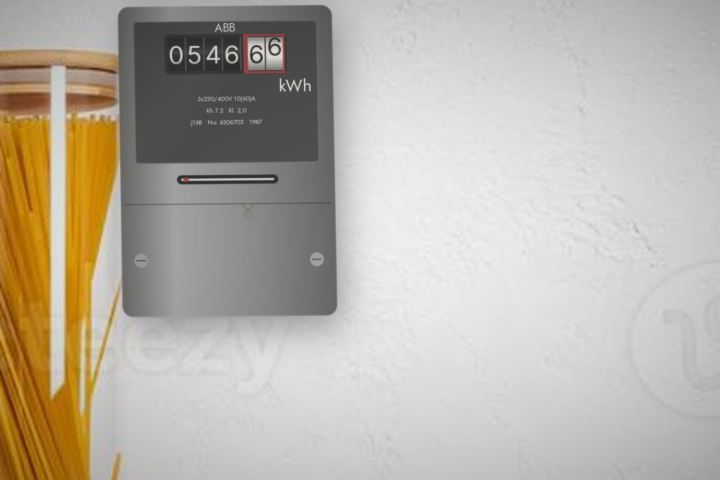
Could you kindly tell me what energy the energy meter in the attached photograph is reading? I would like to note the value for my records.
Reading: 546.66 kWh
